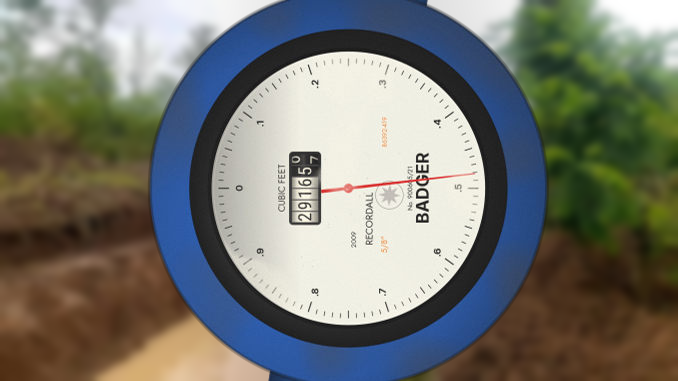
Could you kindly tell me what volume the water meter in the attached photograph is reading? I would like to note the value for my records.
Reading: 291656.48 ft³
